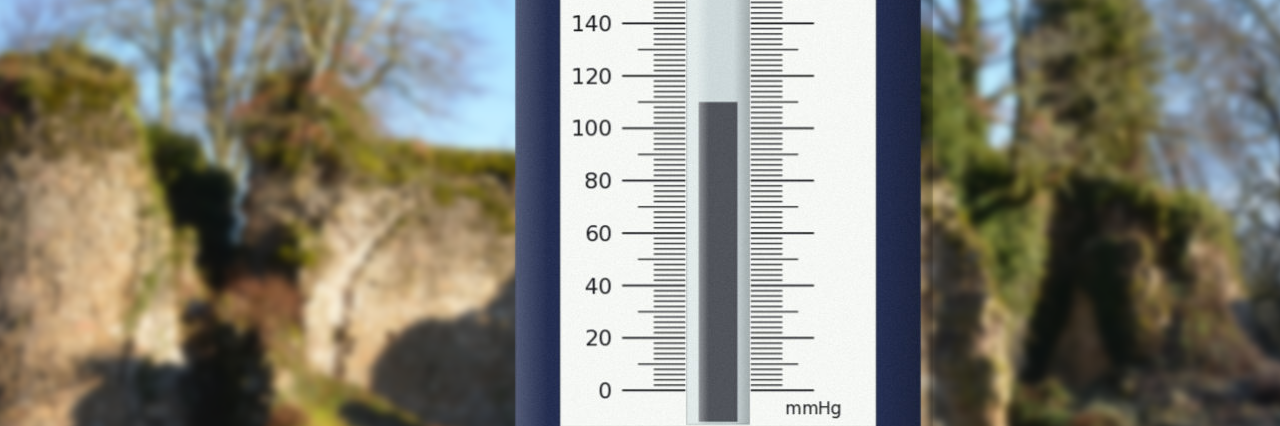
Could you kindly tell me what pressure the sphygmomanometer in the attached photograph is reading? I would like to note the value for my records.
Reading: 110 mmHg
